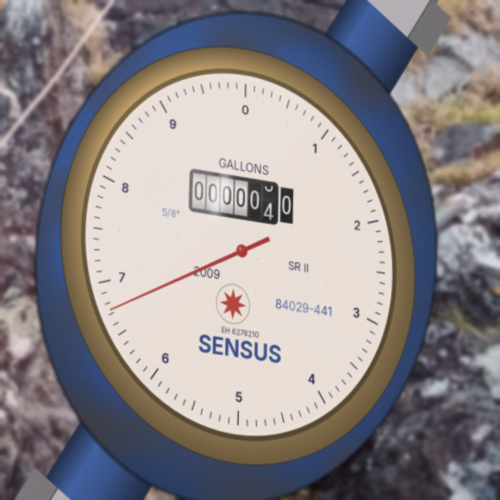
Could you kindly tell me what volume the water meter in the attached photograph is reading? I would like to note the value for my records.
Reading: 36.7 gal
